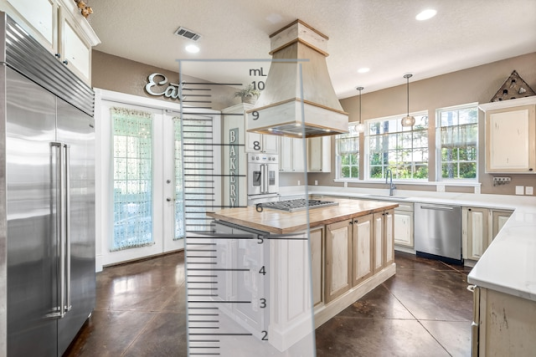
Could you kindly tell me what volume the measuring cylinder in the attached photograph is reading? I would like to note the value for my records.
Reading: 5 mL
